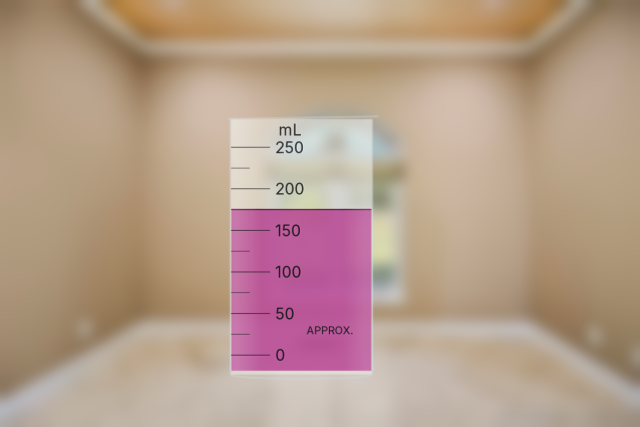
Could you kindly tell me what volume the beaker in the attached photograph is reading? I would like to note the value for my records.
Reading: 175 mL
